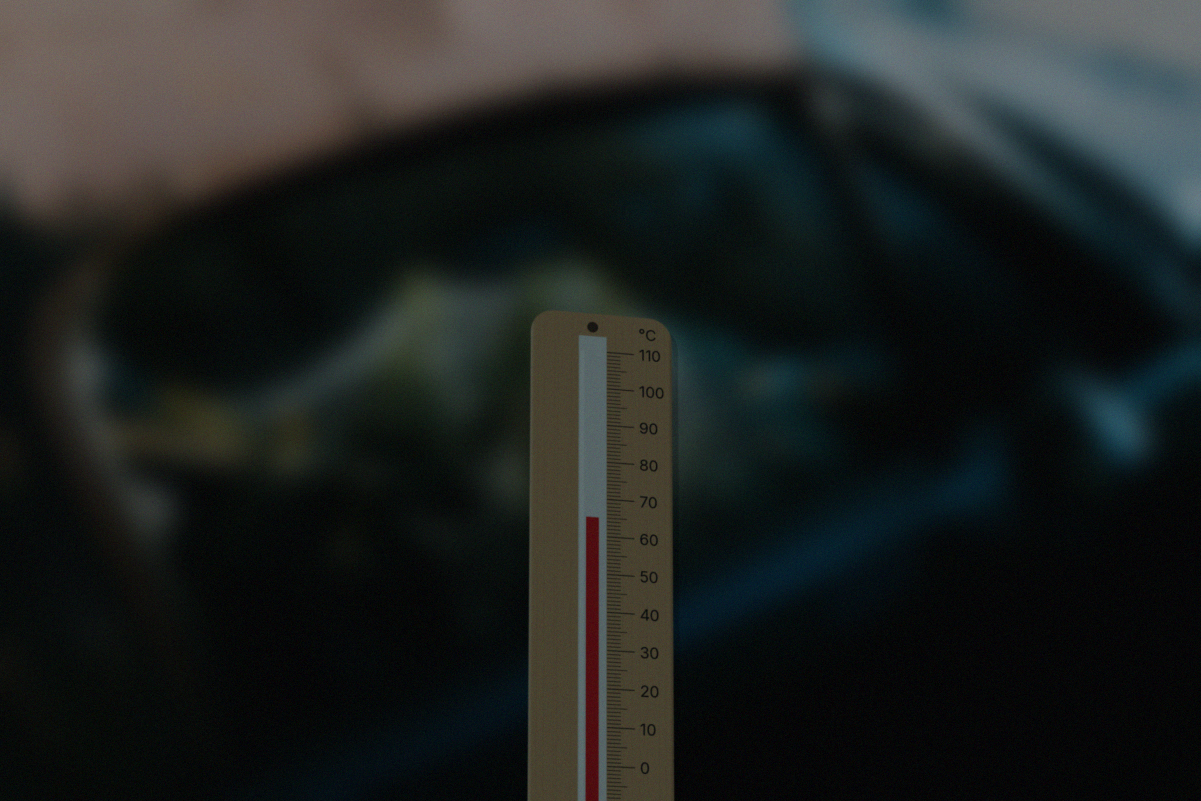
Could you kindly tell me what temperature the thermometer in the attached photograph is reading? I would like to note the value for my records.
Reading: 65 °C
